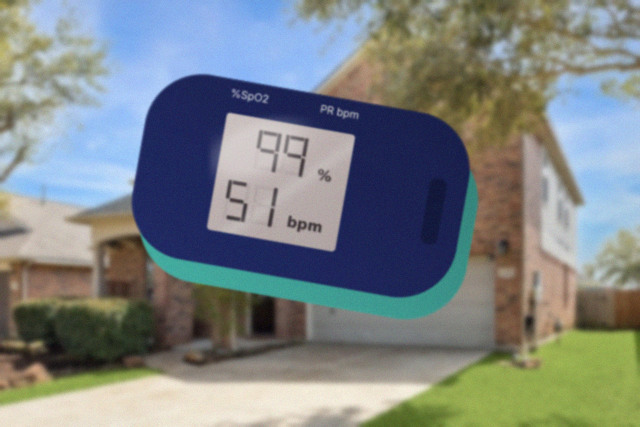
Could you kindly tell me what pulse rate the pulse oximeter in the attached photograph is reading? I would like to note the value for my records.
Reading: 51 bpm
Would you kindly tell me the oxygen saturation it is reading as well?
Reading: 99 %
